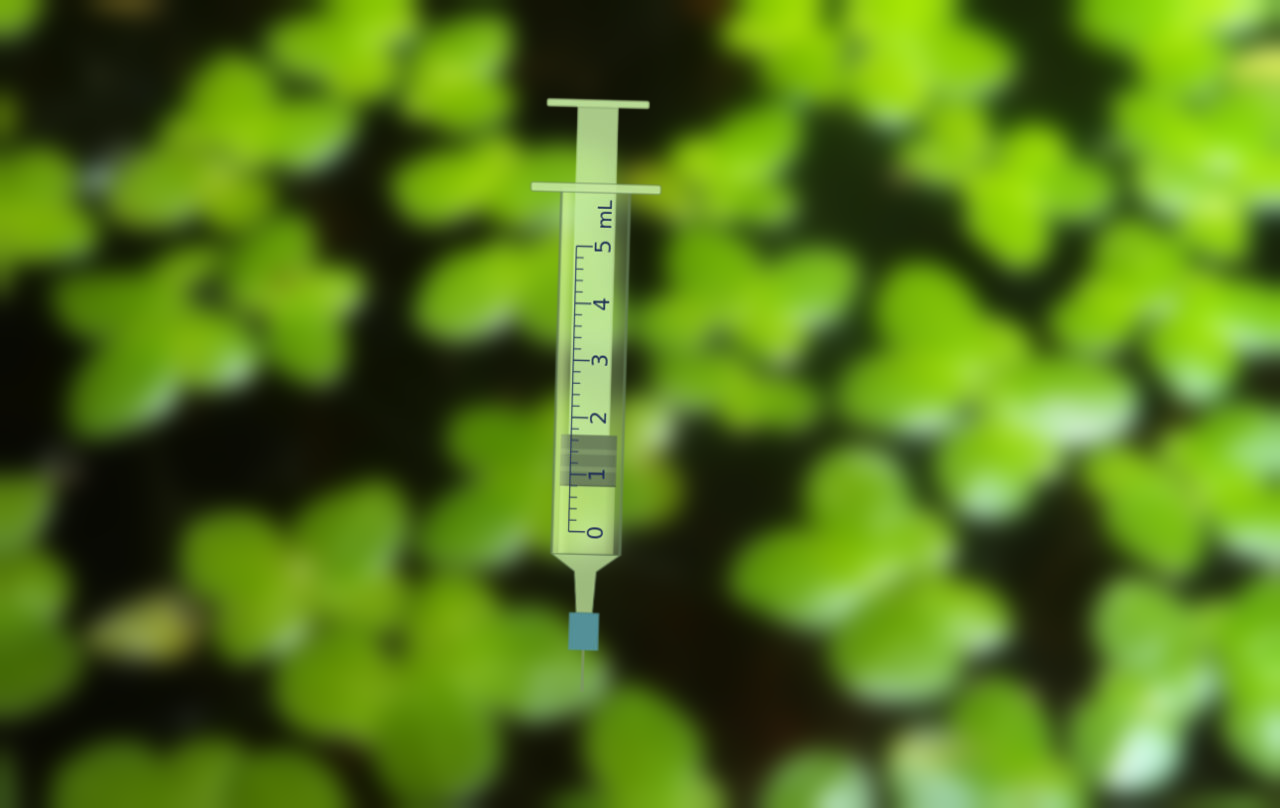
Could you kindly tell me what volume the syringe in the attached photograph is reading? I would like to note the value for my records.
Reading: 0.8 mL
